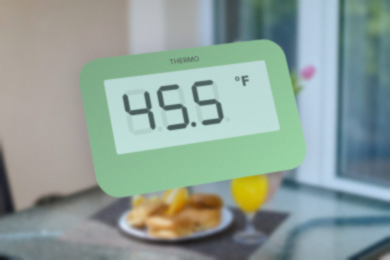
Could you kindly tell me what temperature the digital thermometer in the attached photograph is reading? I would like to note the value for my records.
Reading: 45.5 °F
